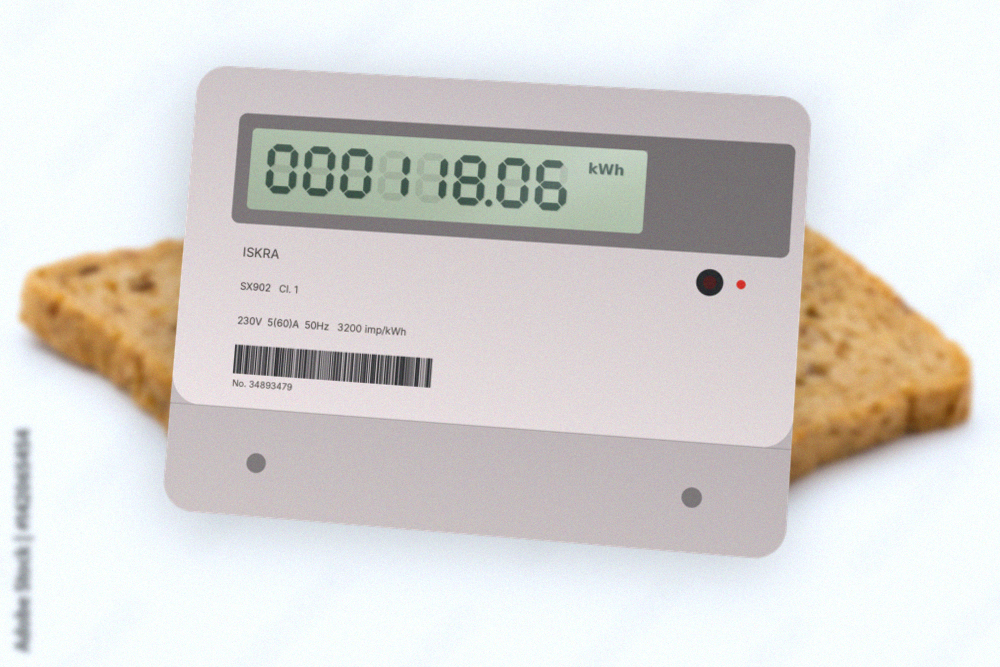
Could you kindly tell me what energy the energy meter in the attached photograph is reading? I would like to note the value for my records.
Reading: 118.06 kWh
